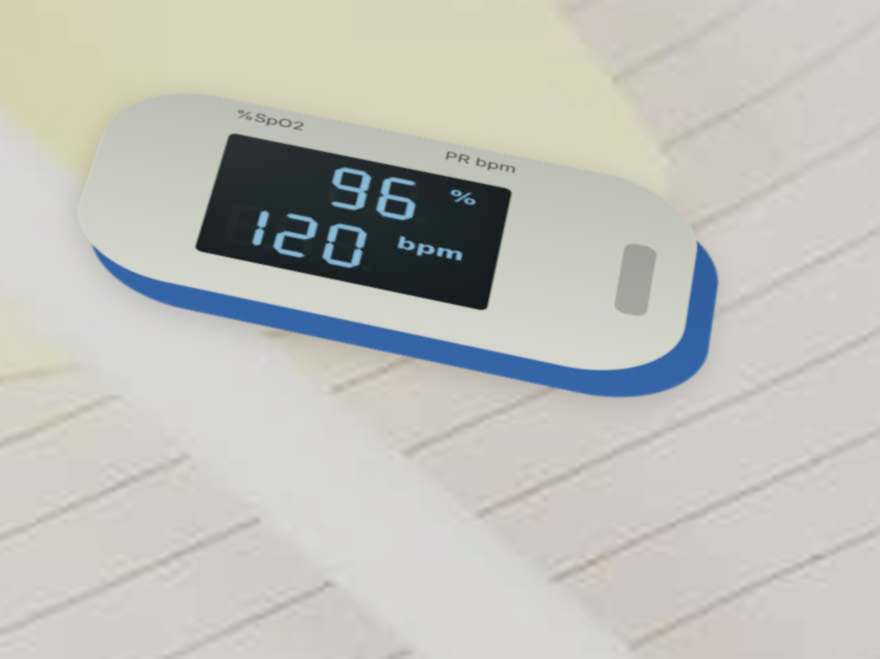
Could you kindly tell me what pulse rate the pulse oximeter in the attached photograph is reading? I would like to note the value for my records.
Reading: 120 bpm
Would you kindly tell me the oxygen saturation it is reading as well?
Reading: 96 %
